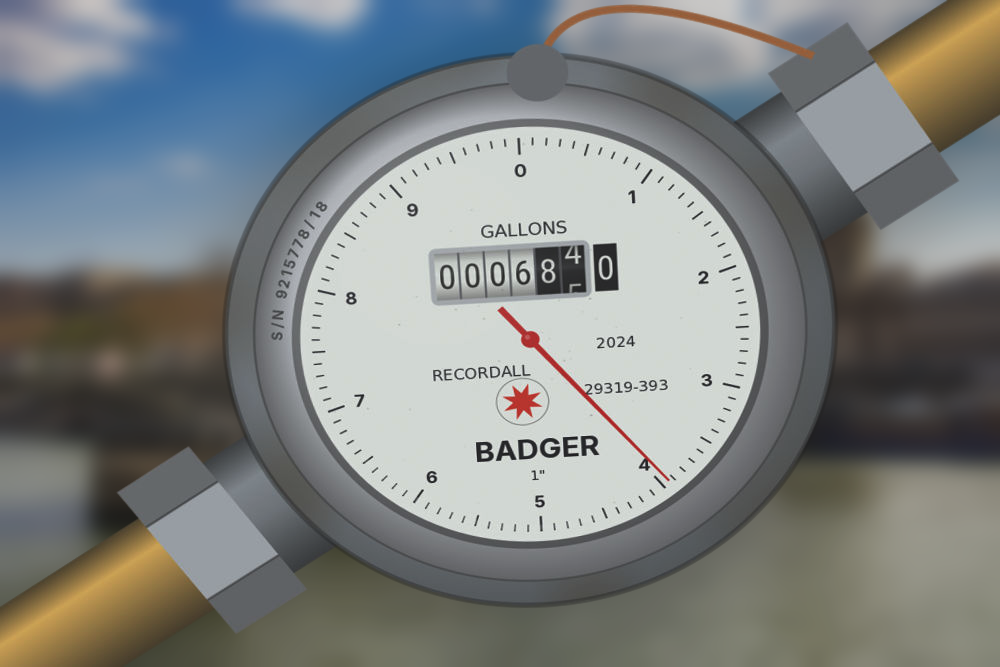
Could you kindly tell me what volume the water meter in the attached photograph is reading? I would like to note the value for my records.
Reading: 6843.9 gal
